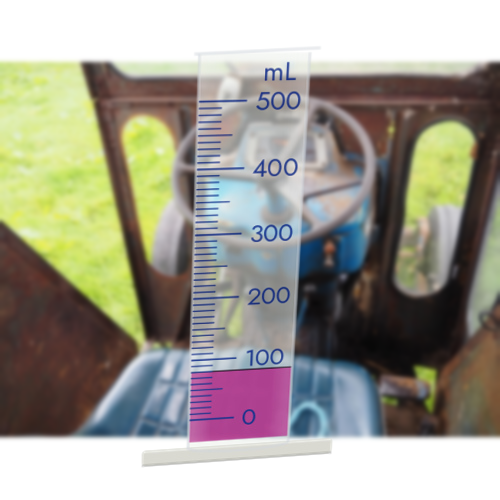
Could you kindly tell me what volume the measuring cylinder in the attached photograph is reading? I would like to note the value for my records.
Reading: 80 mL
